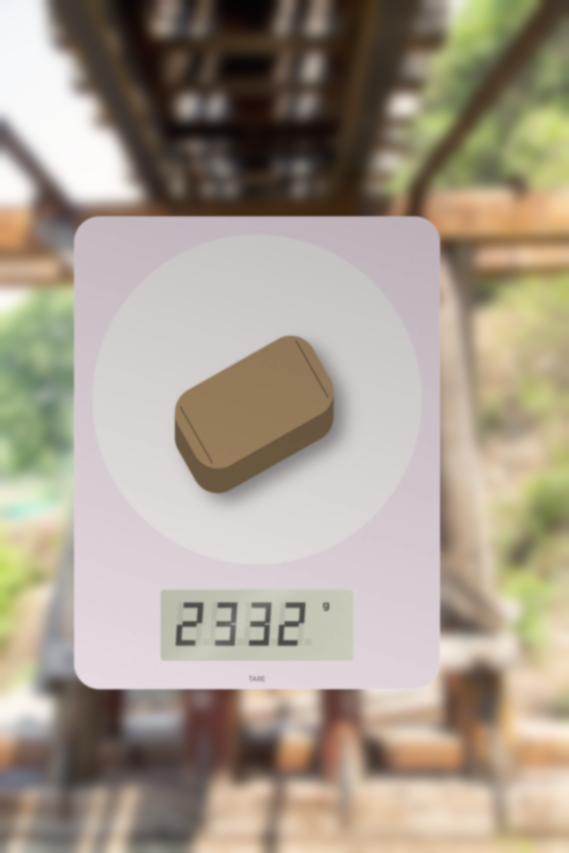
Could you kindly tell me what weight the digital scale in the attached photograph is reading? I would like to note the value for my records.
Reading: 2332 g
